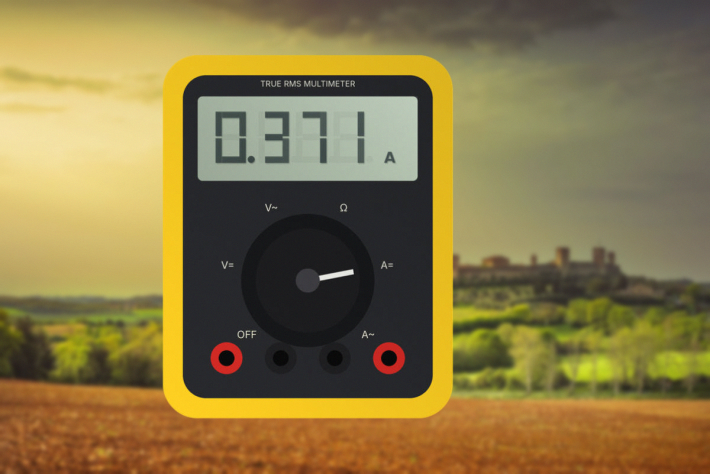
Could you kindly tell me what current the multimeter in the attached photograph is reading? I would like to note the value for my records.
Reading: 0.371 A
